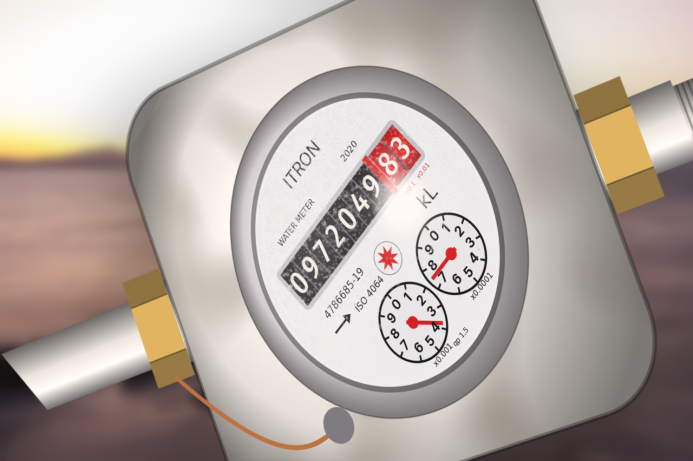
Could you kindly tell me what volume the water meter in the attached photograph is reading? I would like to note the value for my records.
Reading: 972049.8337 kL
